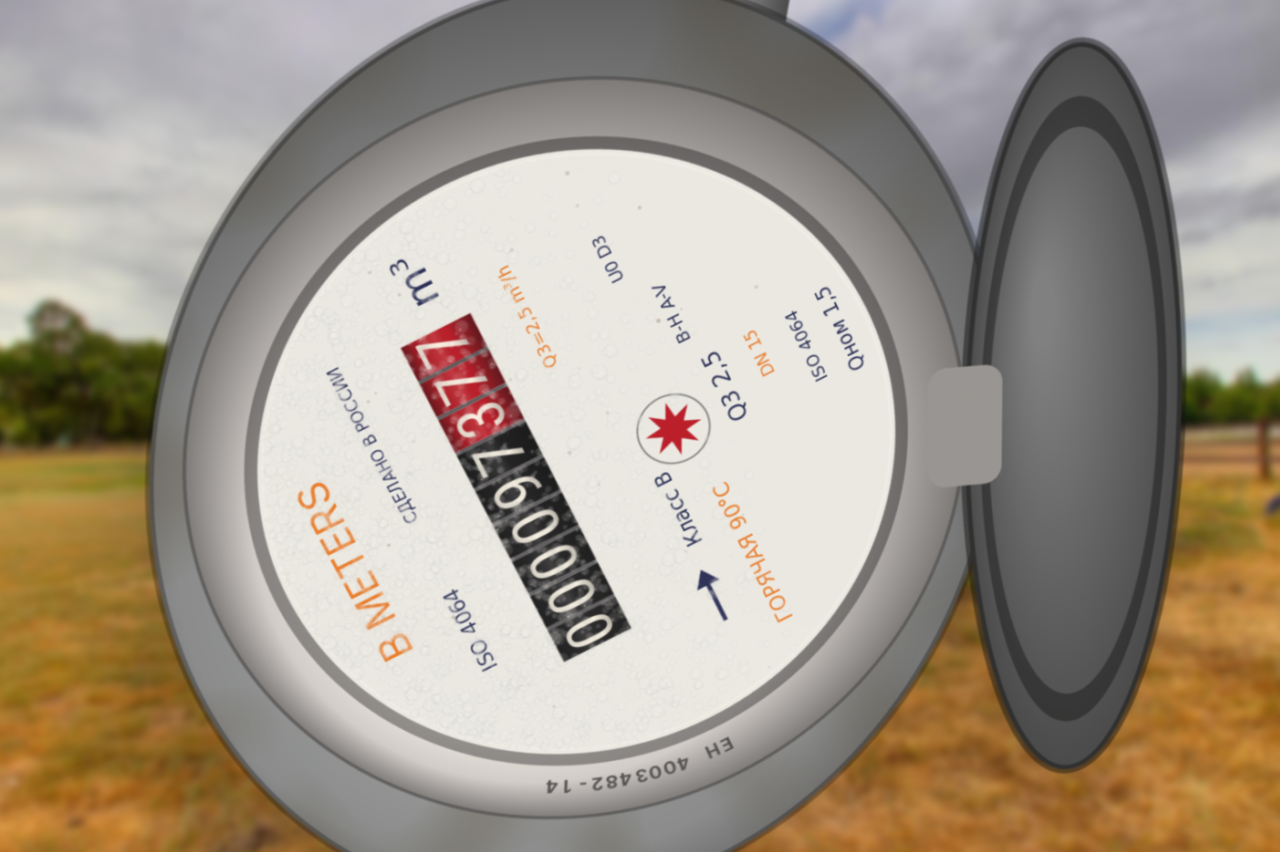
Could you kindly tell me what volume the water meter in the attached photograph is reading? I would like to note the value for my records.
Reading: 97.377 m³
